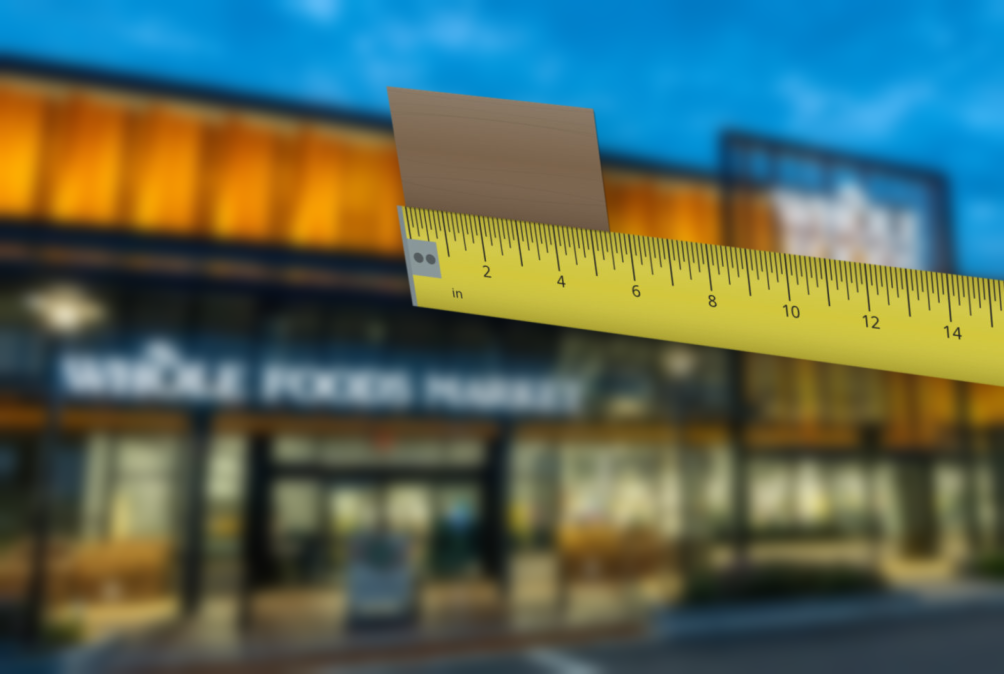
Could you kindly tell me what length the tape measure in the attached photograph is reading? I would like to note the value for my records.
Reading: 5.5 in
